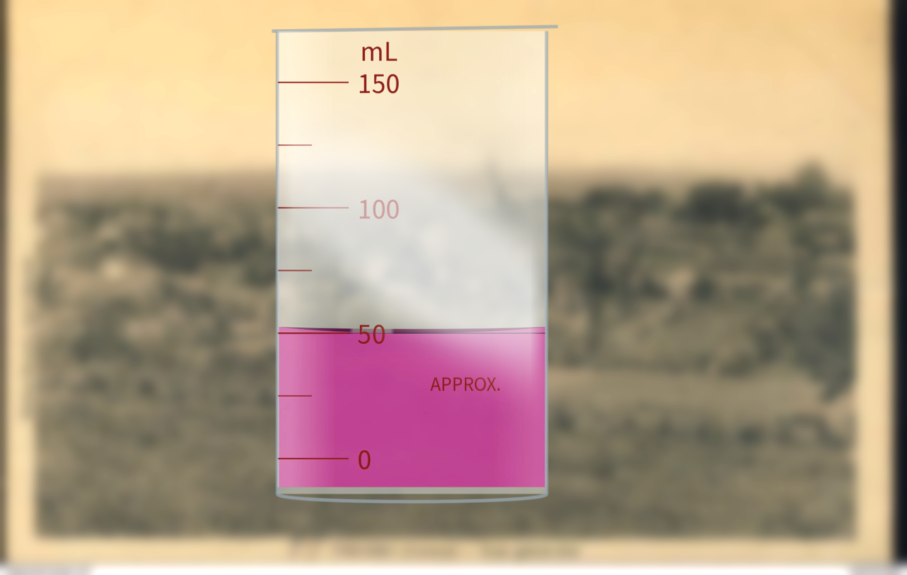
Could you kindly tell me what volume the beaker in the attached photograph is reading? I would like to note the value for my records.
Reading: 50 mL
